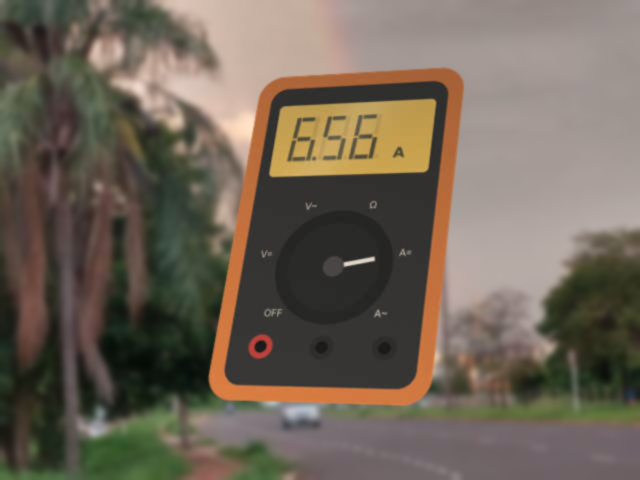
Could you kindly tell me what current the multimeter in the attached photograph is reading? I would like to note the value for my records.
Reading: 6.56 A
